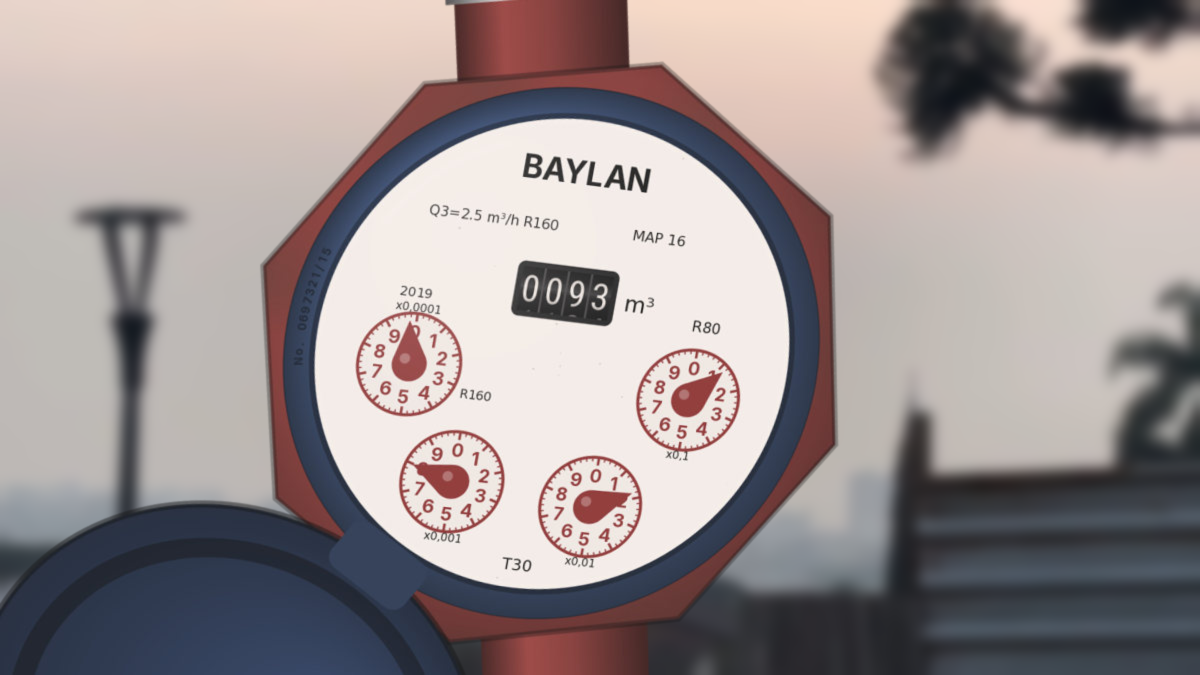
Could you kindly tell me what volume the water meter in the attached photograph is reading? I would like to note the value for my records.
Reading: 93.1179 m³
